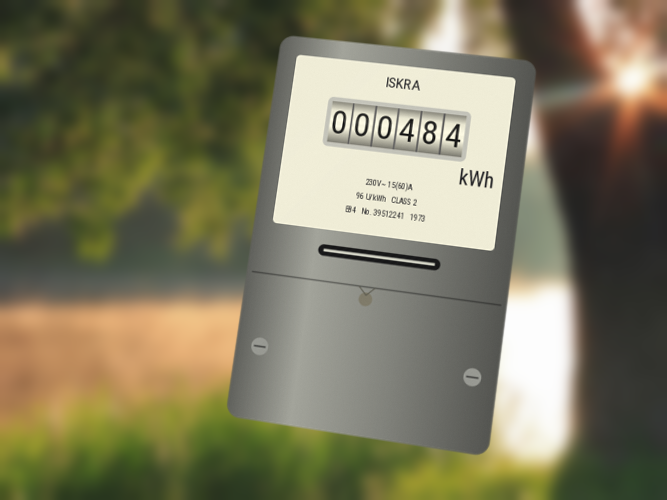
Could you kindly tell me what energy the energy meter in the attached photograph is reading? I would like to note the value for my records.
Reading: 484 kWh
